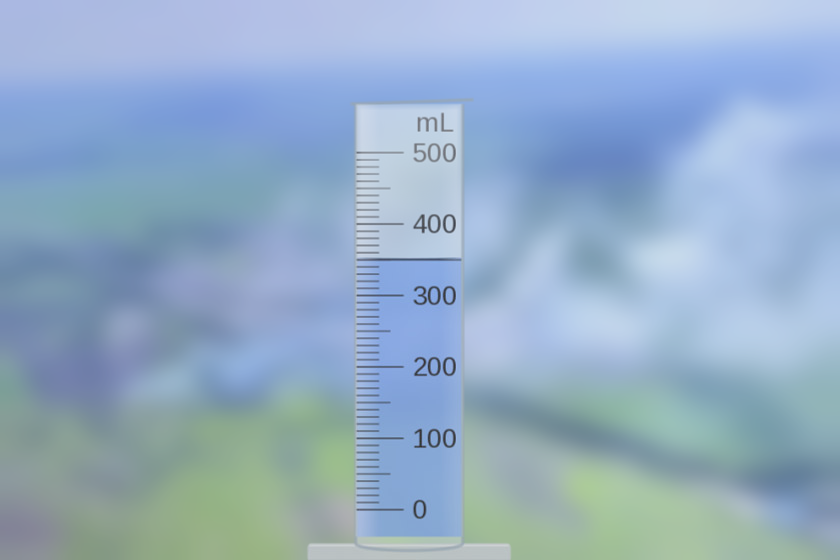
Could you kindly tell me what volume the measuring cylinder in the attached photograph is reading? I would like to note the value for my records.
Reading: 350 mL
